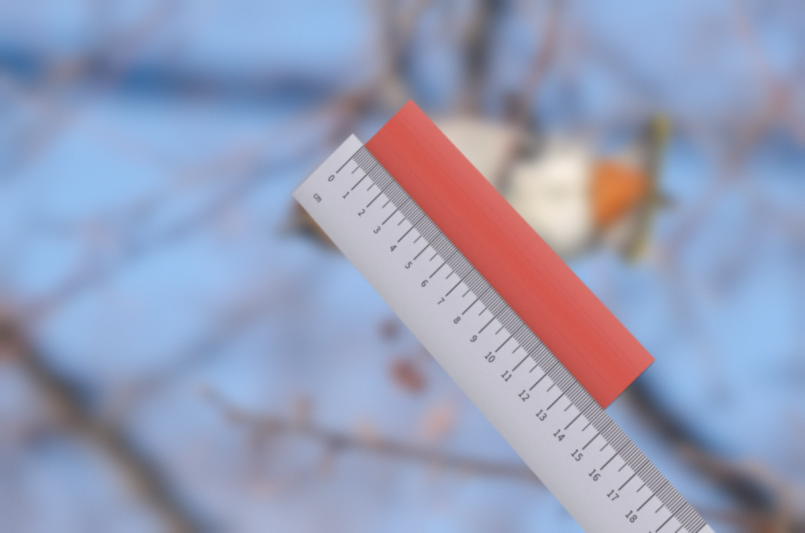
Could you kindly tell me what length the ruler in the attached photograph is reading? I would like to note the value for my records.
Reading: 14.5 cm
